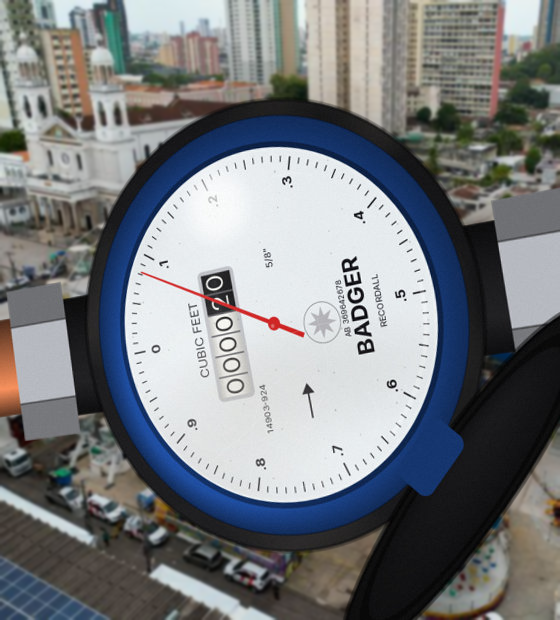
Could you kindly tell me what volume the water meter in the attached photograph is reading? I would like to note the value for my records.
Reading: 20.08 ft³
